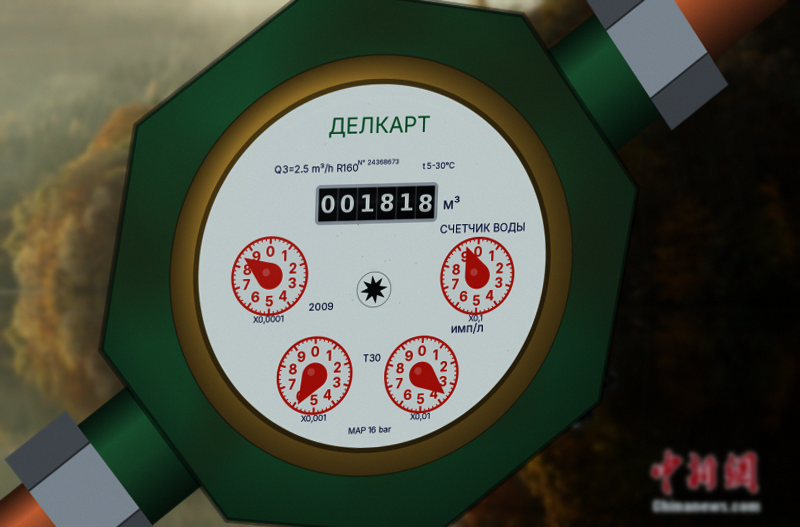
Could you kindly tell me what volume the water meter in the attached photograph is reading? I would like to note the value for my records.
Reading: 1817.9358 m³
